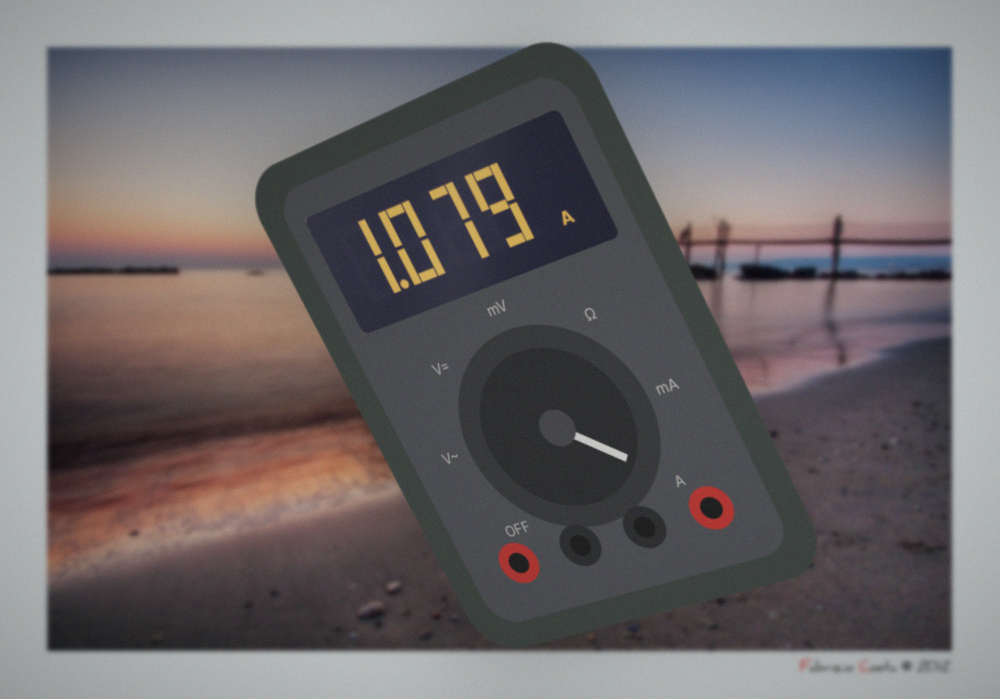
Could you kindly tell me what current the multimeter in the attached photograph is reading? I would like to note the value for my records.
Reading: 1.079 A
